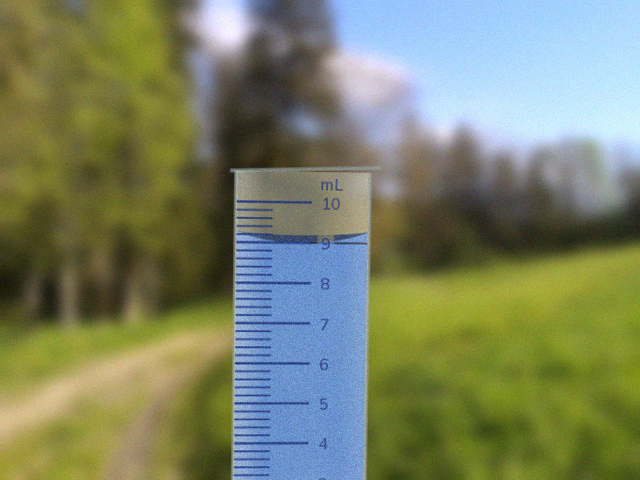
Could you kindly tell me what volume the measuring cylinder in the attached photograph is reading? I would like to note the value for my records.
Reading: 9 mL
